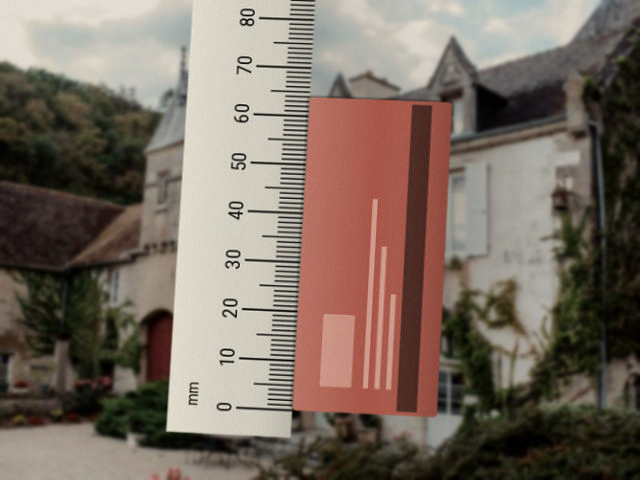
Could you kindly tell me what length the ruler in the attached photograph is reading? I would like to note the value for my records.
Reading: 64 mm
